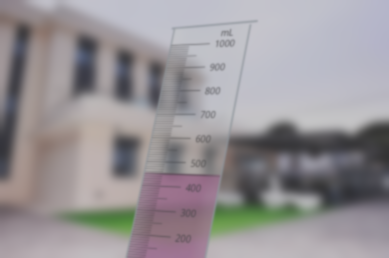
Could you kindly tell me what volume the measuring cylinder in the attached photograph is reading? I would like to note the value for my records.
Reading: 450 mL
